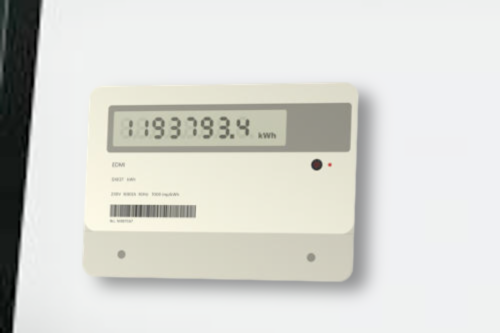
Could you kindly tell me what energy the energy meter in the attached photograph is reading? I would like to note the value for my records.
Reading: 1193793.4 kWh
